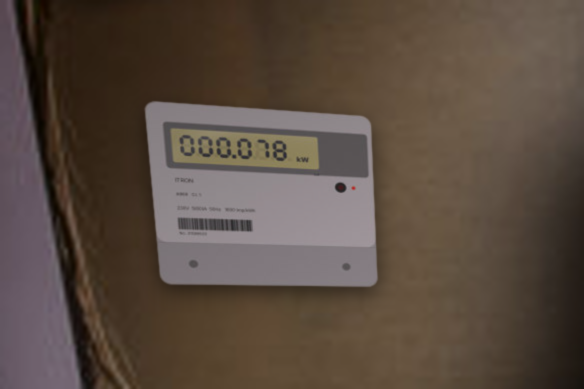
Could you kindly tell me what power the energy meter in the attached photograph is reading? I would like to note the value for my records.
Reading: 0.078 kW
